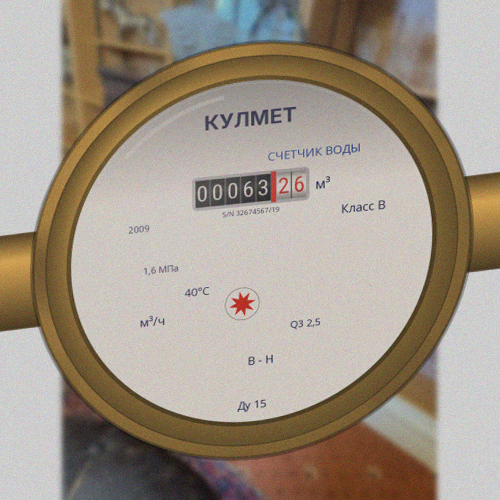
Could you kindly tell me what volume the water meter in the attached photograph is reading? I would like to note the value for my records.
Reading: 63.26 m³
